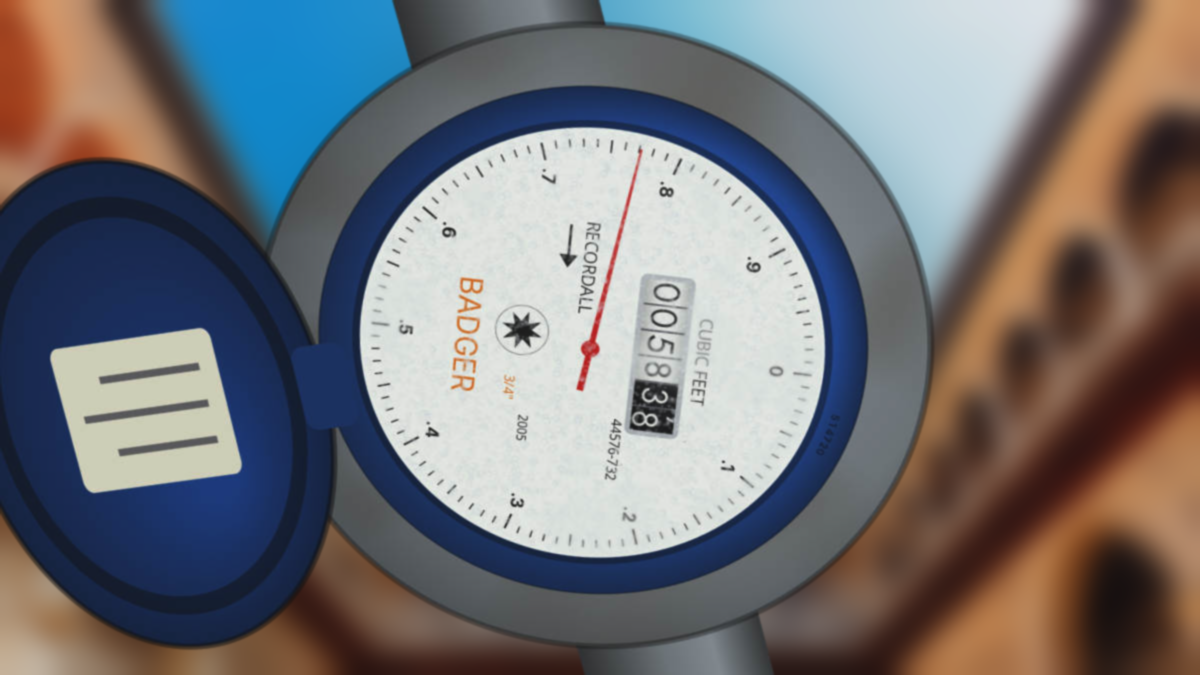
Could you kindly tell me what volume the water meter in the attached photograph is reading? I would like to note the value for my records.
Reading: 5837.77 ft³
